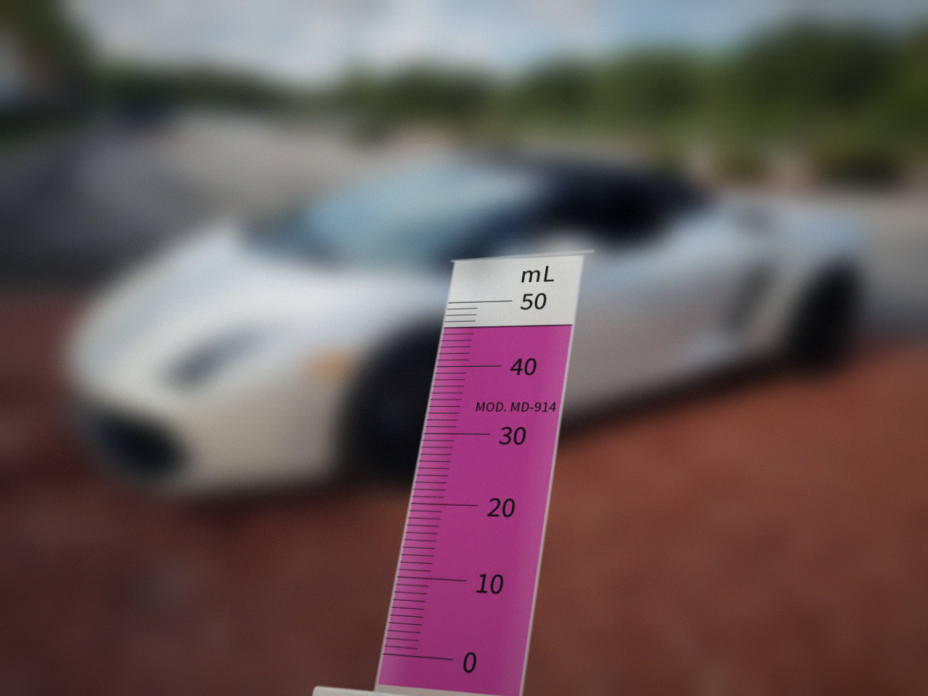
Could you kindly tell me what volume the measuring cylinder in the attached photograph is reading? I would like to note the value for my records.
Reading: 46 mL
